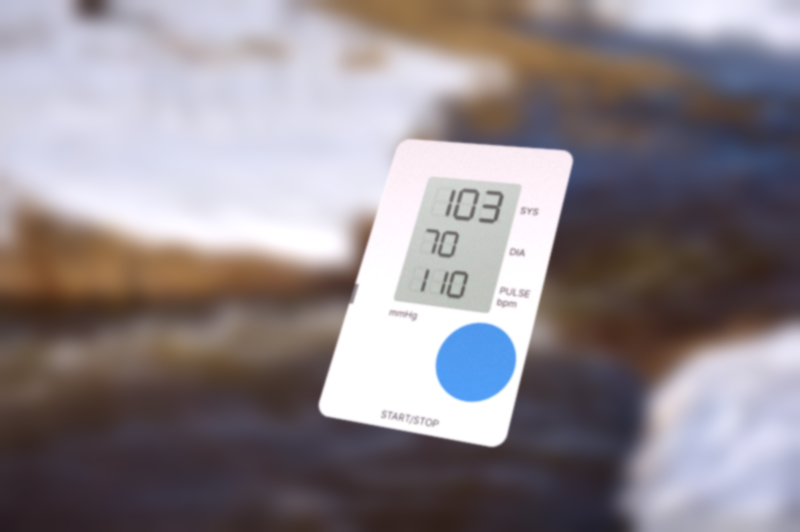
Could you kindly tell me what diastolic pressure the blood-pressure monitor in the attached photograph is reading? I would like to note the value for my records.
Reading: 70 mmHg
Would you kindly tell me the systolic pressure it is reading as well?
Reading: 103 mmHg
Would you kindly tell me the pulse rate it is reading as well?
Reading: 110 bpm
